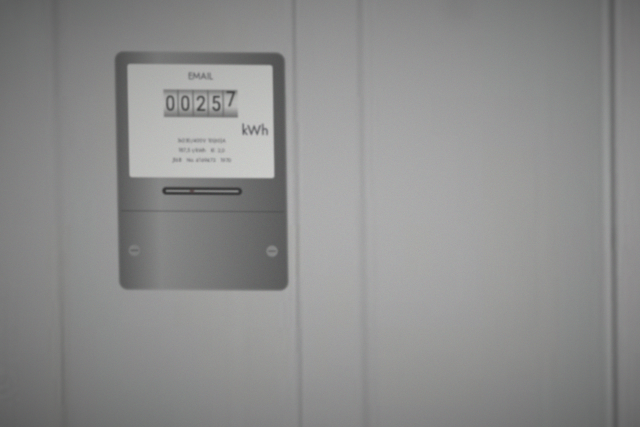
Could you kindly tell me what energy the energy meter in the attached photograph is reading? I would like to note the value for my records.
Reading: 257 kWh
